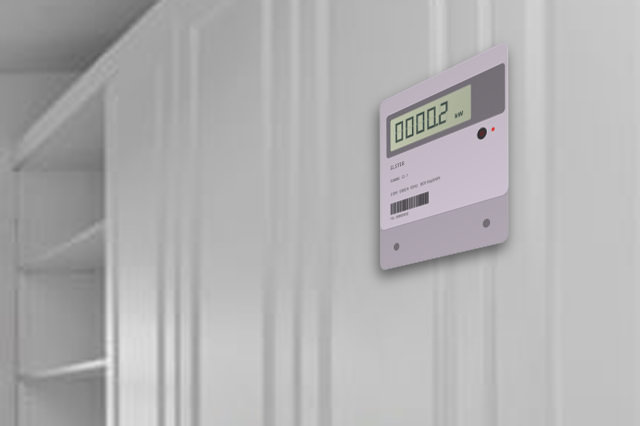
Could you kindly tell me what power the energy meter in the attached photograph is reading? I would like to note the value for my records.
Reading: 0.2 kW
